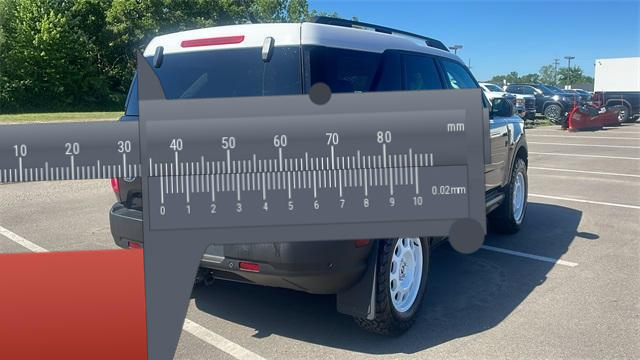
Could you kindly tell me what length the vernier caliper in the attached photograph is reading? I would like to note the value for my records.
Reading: 37.0 mm
